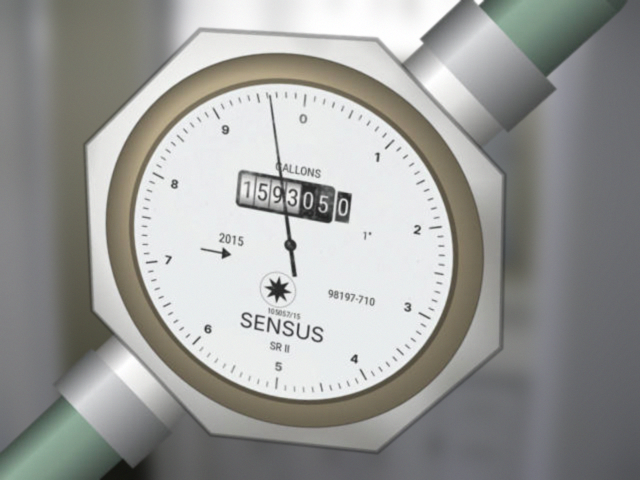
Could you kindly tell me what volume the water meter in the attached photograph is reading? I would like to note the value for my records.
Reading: 1593049.6 gal
